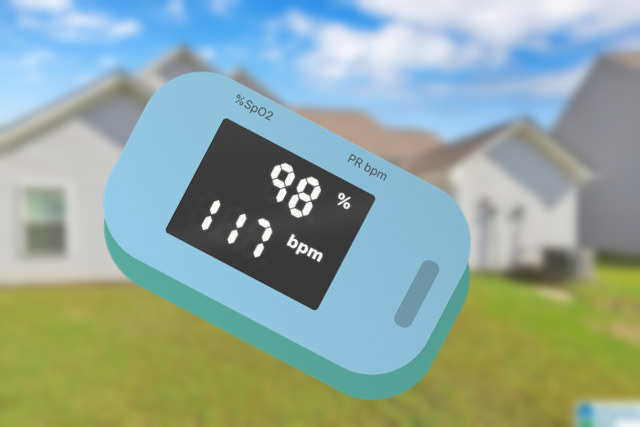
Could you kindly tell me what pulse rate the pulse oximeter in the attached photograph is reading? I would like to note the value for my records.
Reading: 117 bpm
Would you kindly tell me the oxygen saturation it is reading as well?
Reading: 98 %
